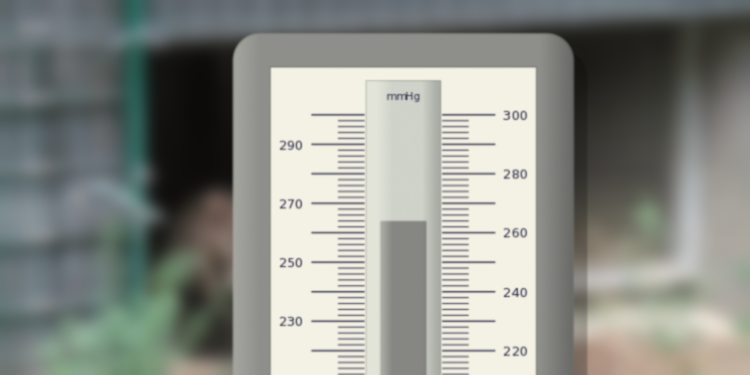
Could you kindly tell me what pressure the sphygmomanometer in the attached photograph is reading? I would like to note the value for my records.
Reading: 264 mmHg
